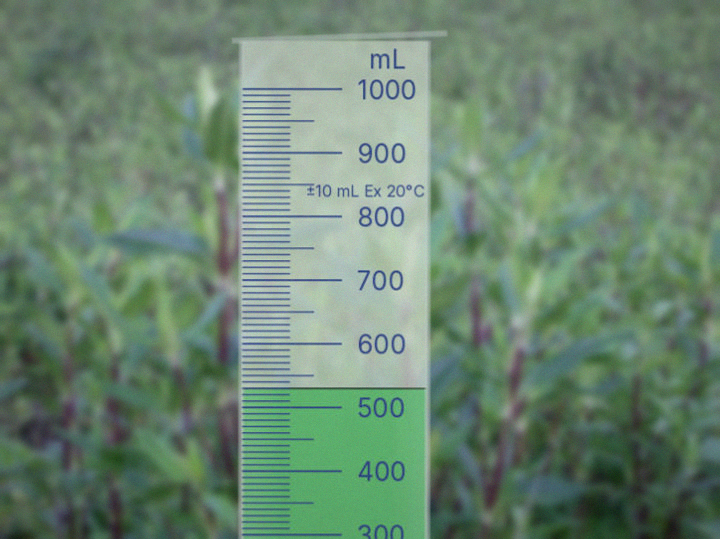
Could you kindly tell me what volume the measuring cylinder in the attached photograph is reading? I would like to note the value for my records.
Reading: 530 mL
